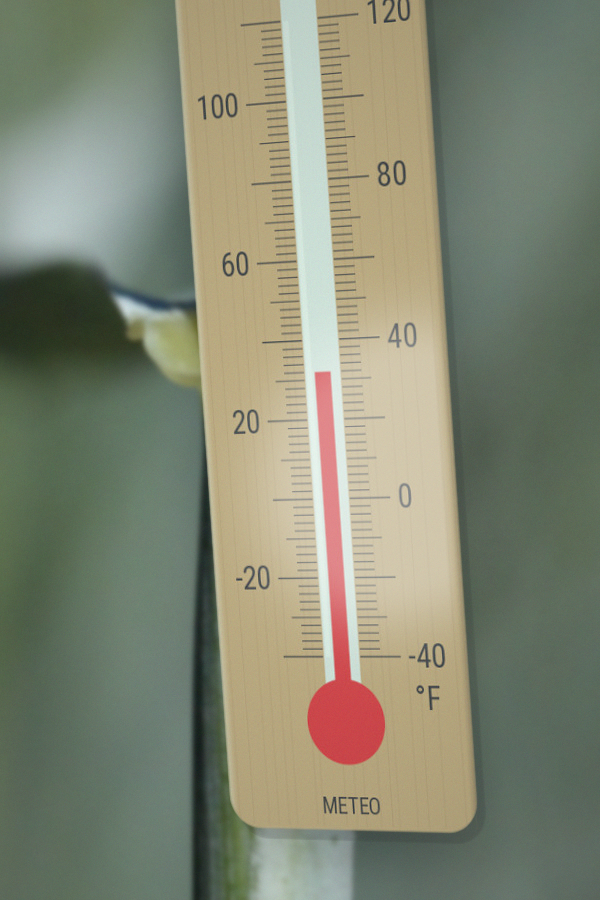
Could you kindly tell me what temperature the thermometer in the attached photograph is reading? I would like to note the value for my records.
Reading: 32 °F
